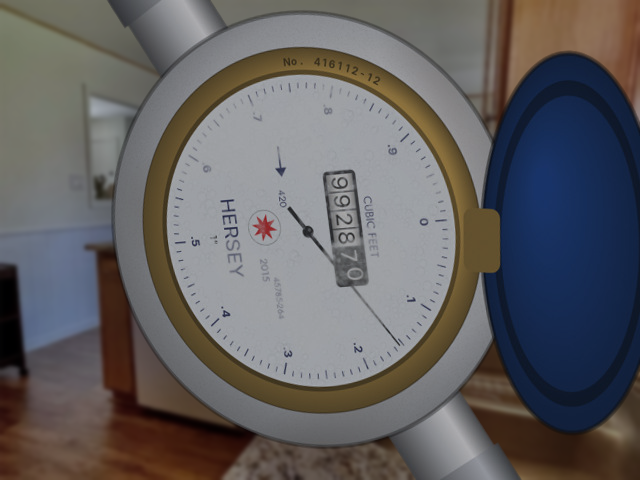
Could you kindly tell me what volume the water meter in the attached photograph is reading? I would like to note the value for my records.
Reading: 992870.15 ft³
